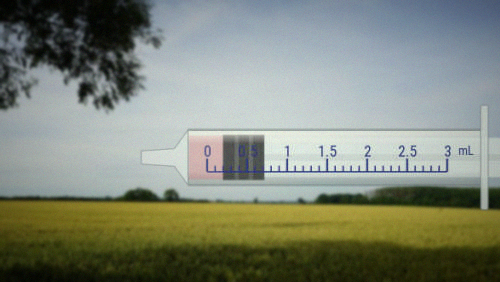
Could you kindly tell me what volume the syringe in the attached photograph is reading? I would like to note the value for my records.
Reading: 0.2 mL
